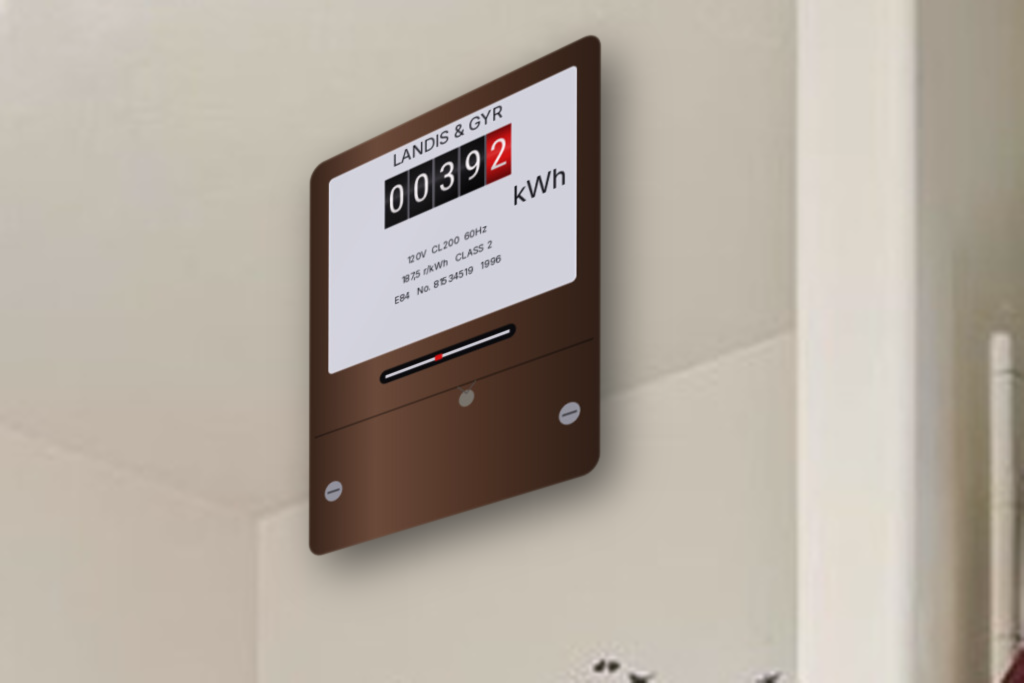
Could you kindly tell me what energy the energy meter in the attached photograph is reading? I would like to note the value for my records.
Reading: 39.2 kWh
